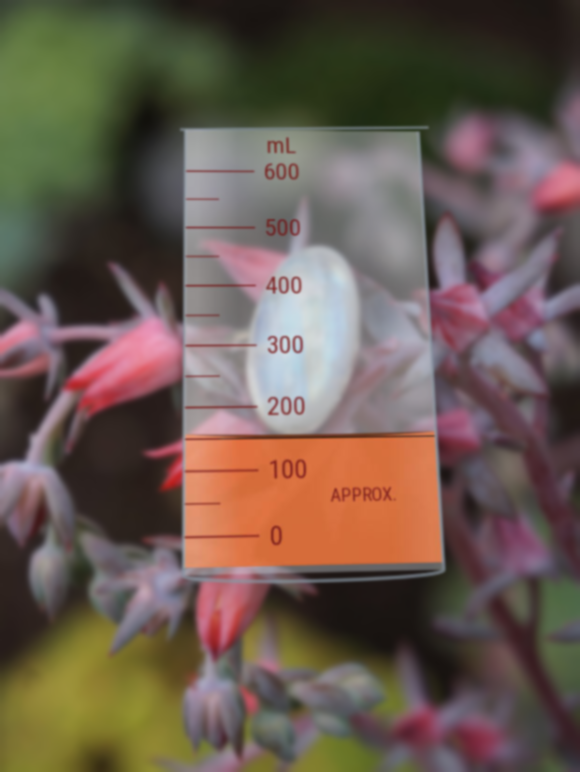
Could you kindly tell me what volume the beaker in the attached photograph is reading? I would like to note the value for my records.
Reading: 150 mL
